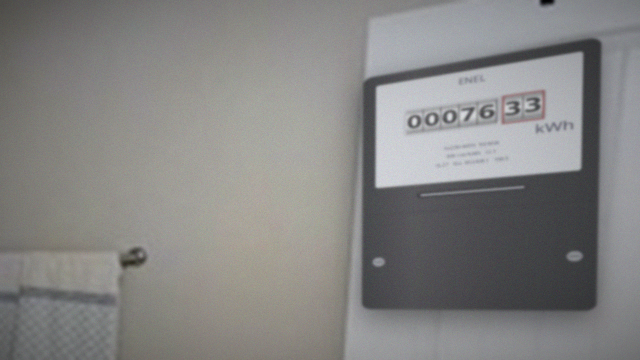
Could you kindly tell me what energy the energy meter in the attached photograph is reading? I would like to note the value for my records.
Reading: 76.33 kWh
